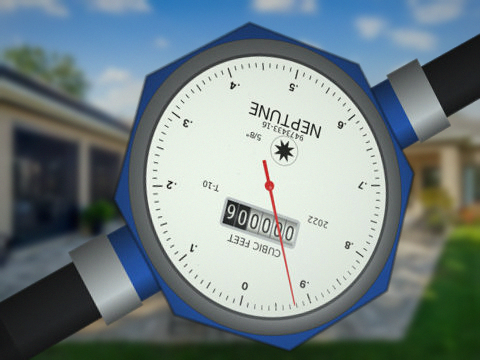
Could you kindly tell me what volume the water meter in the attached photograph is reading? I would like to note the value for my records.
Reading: 5.92 ft³
